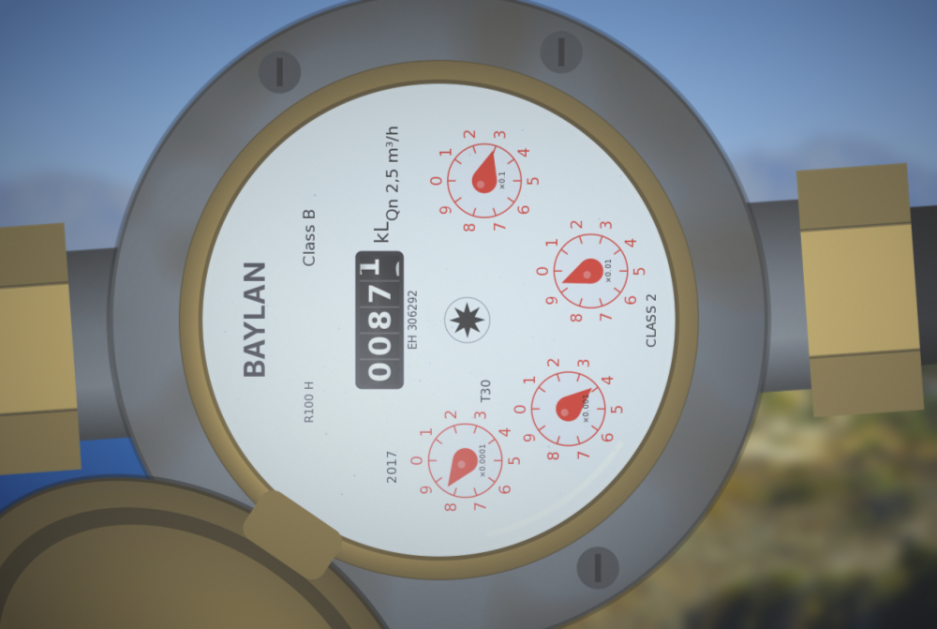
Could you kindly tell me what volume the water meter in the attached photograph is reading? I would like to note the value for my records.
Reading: 871.2938 kL
